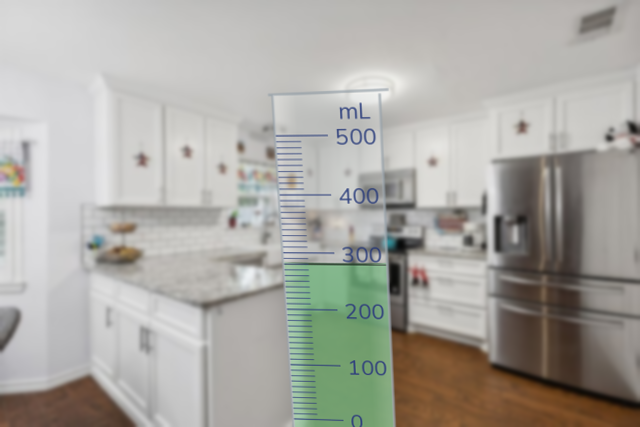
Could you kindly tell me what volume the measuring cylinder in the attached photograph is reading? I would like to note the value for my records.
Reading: 280 mL
